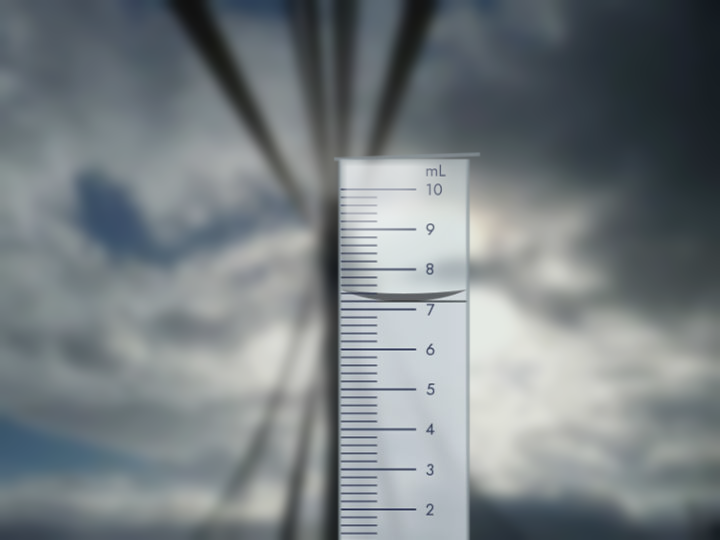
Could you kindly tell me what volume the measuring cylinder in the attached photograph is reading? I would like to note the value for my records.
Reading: 7.2 mL
